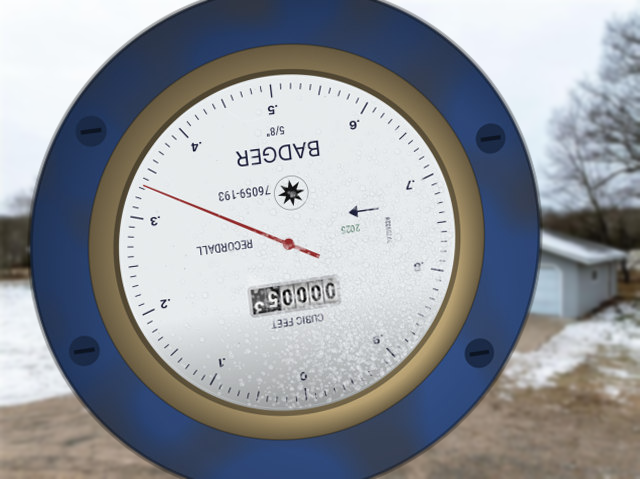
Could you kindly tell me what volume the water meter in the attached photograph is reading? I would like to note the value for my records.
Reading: 53.33 ft³
